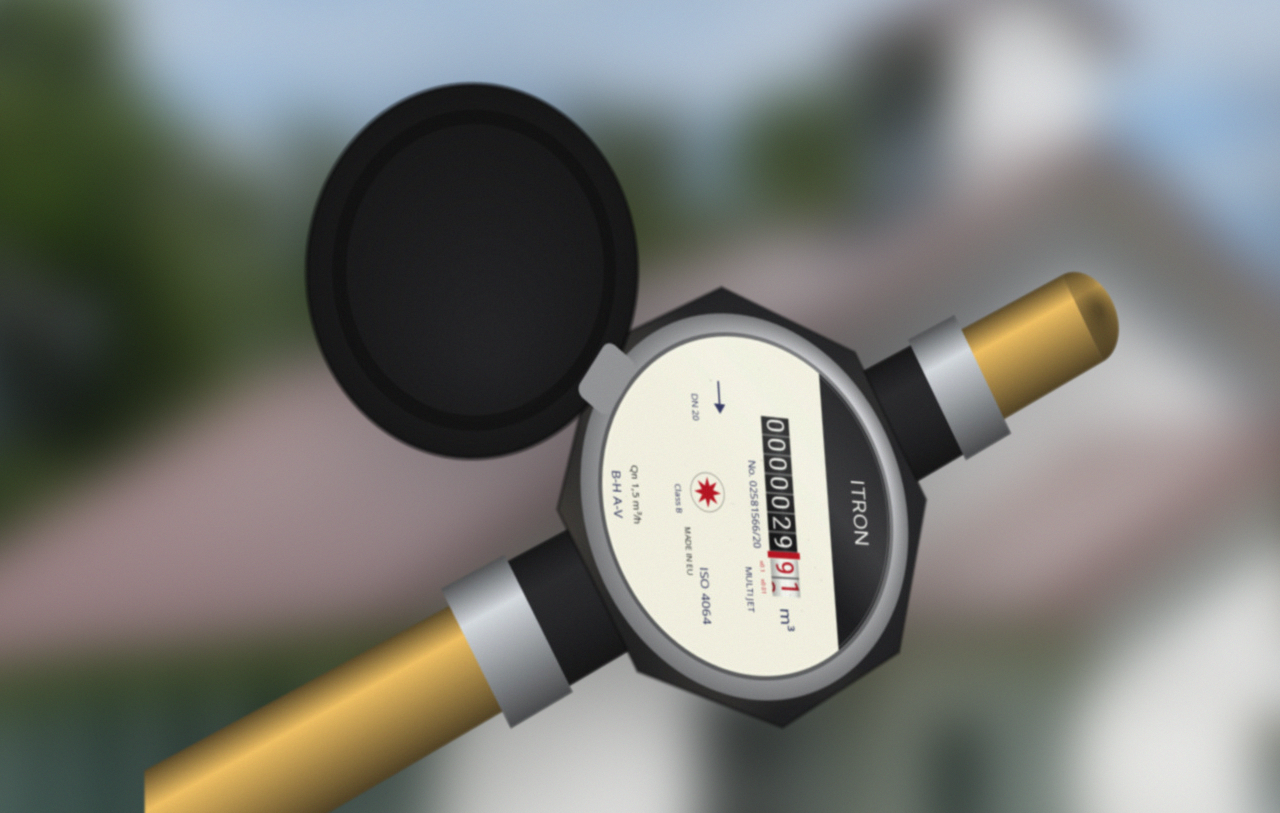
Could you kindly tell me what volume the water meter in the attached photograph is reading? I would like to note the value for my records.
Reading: 29.91 m³
